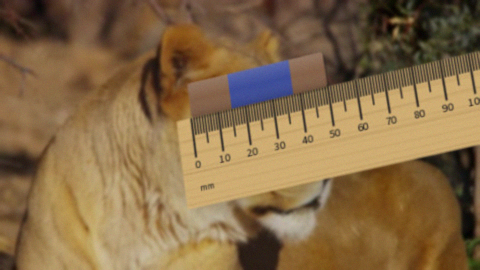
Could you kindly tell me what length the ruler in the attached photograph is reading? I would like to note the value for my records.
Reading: 50 mm
